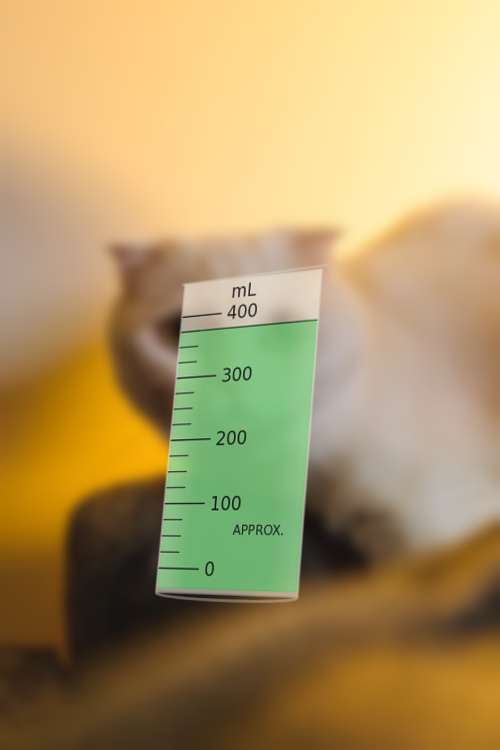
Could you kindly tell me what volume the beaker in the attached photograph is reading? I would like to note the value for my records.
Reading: 375 mL
